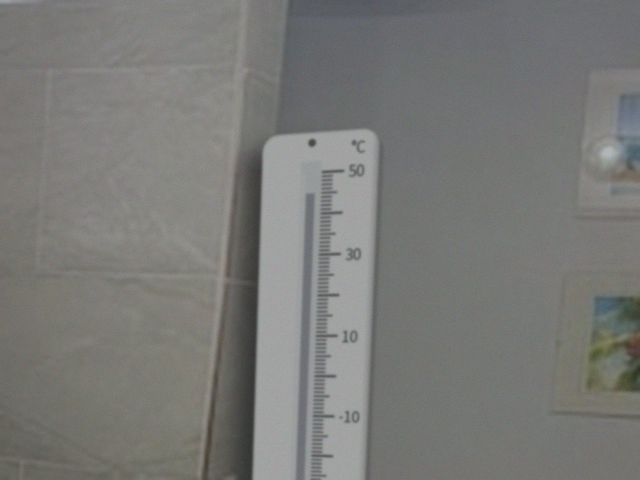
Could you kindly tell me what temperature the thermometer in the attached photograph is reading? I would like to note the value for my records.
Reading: 45 °C
